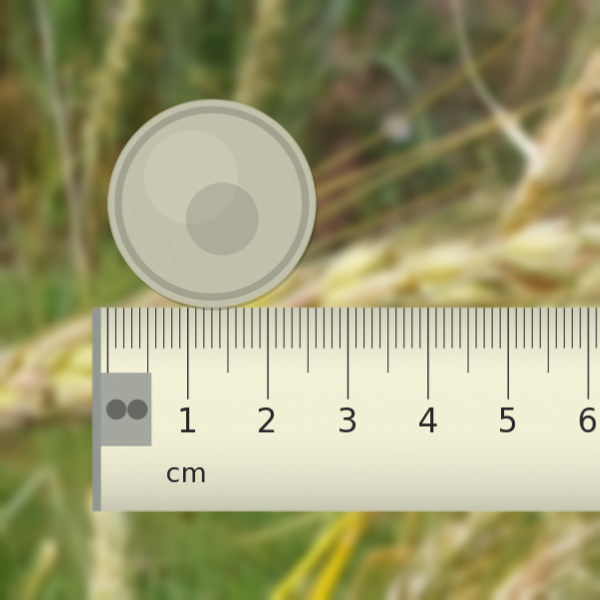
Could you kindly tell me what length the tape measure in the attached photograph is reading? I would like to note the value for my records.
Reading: 2.6 cm
